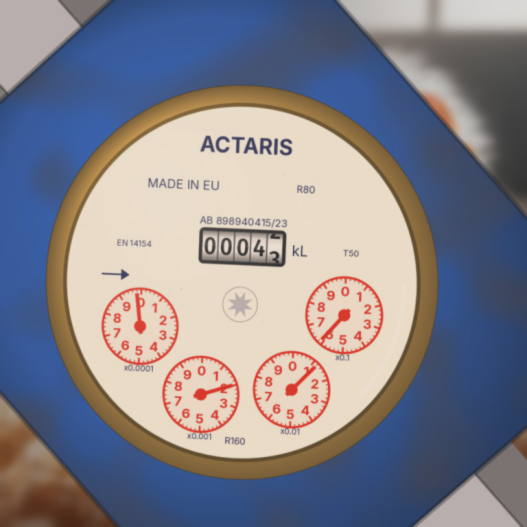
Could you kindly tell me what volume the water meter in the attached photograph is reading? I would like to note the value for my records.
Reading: 42.6119 kL
